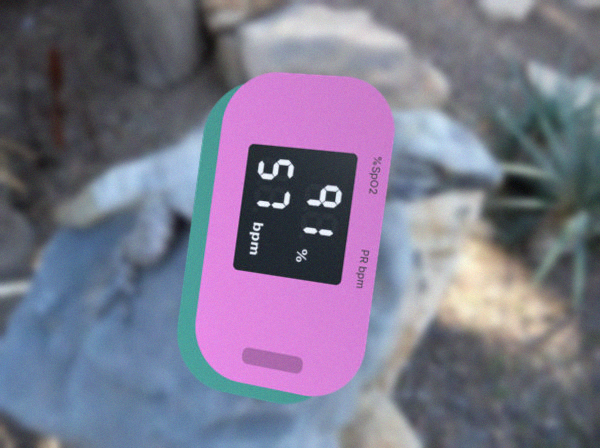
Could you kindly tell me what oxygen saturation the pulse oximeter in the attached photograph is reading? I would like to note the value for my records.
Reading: 91 %
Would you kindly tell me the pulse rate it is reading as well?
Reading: 57 bpm
